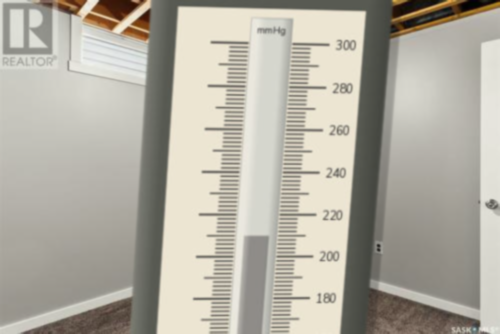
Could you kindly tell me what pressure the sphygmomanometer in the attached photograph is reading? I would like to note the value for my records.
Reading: 210 mmHg
